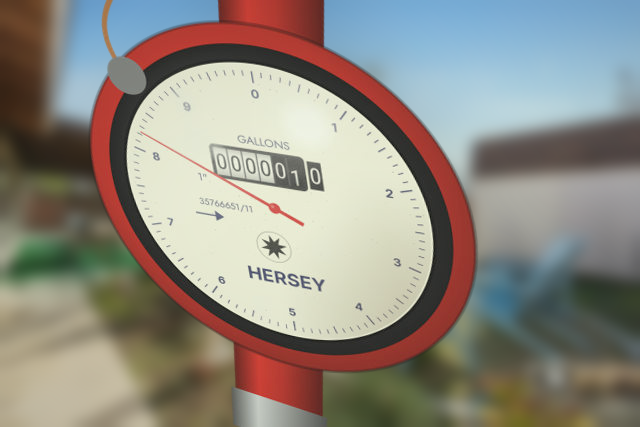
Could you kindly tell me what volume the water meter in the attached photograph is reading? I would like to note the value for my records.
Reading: 8.2 gal
